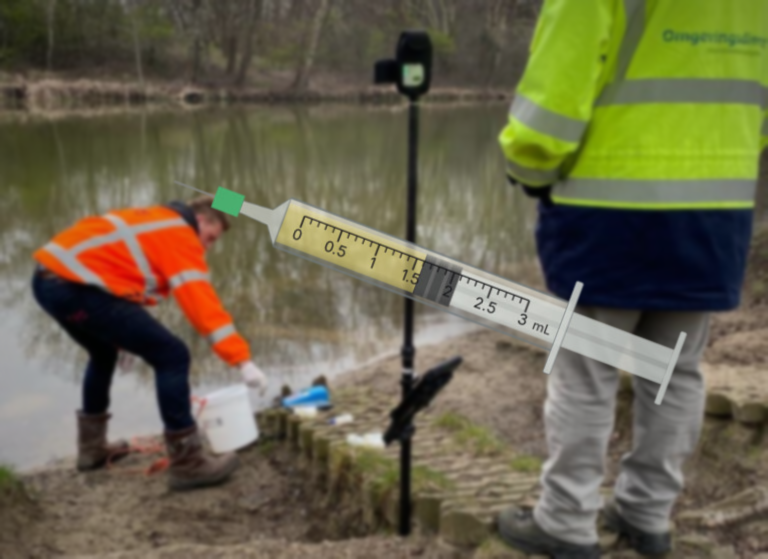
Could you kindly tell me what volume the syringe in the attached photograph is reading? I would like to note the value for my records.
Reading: 1.6 mL
